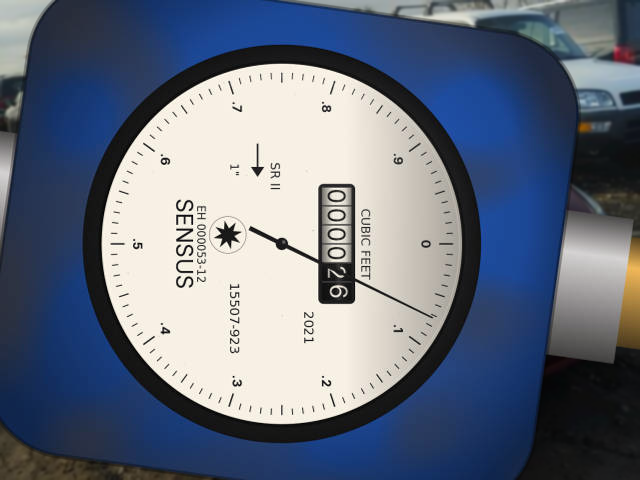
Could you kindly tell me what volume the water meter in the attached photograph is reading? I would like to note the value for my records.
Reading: 26.07 ft³
